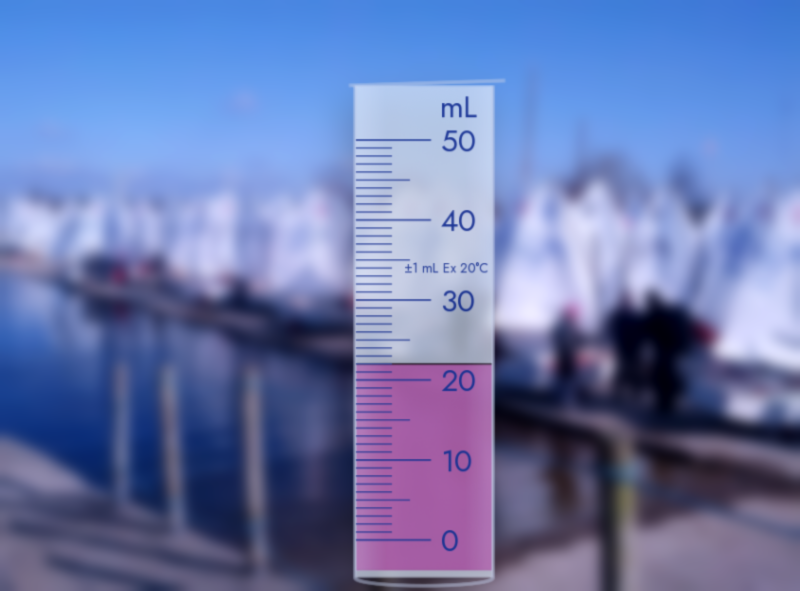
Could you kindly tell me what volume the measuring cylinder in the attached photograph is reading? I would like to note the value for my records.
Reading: 22 mL
